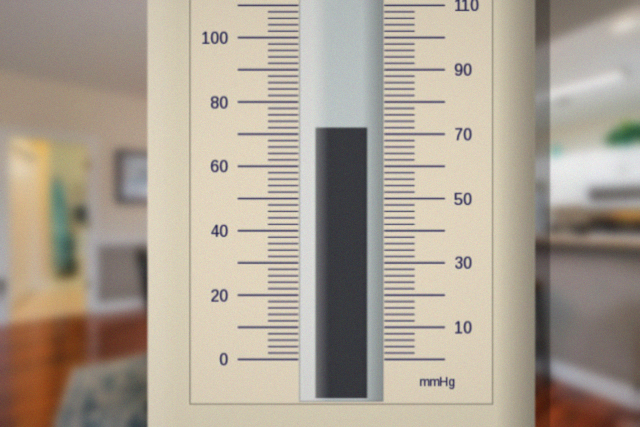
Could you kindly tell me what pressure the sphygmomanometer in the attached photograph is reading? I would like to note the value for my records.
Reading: 72 mmHg
